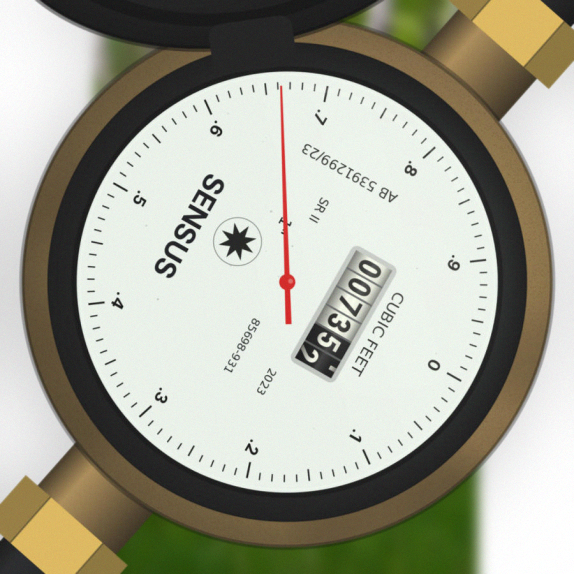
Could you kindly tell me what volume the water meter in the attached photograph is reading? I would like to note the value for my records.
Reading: 7351.66 ft³
